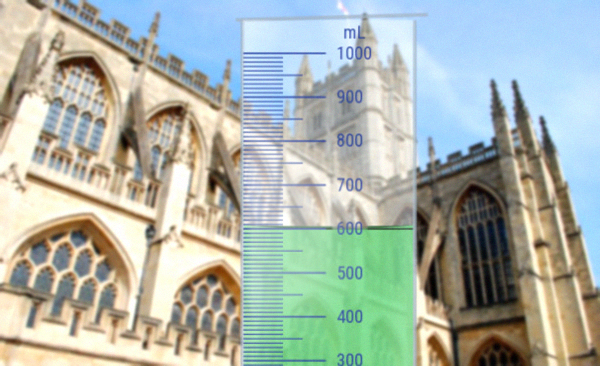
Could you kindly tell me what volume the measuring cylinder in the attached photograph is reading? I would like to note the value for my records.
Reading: 600 mL
